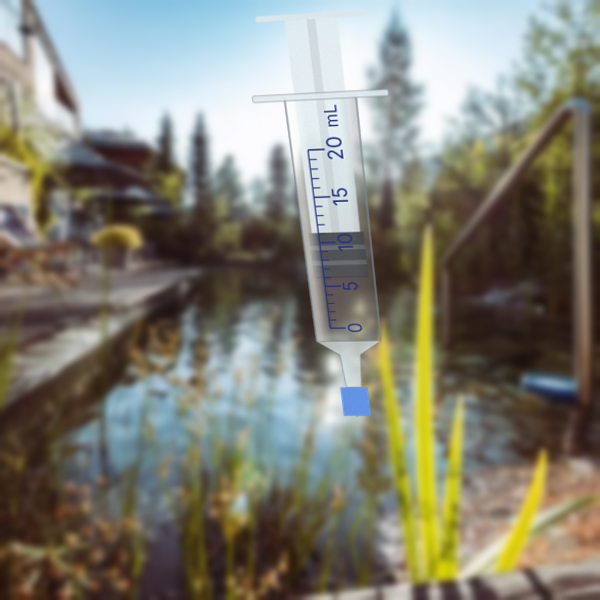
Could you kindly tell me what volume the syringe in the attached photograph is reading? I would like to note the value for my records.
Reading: 6 mL
